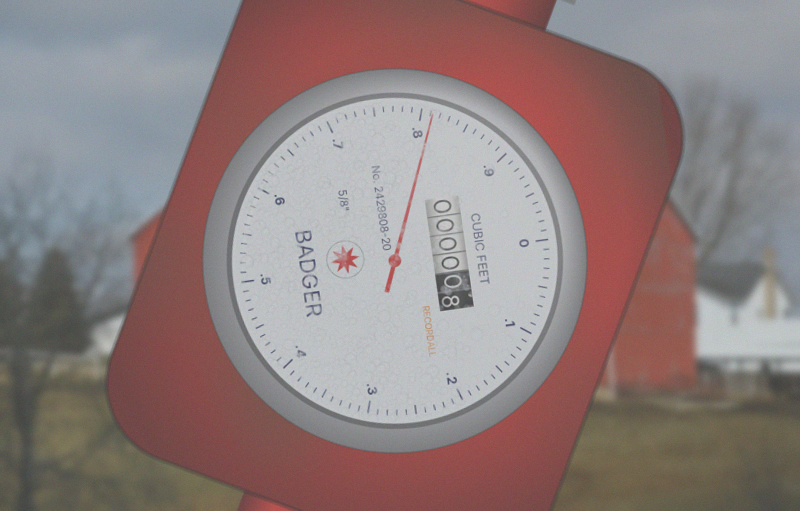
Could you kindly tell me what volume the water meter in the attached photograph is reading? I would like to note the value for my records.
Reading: 7.81 ft³
